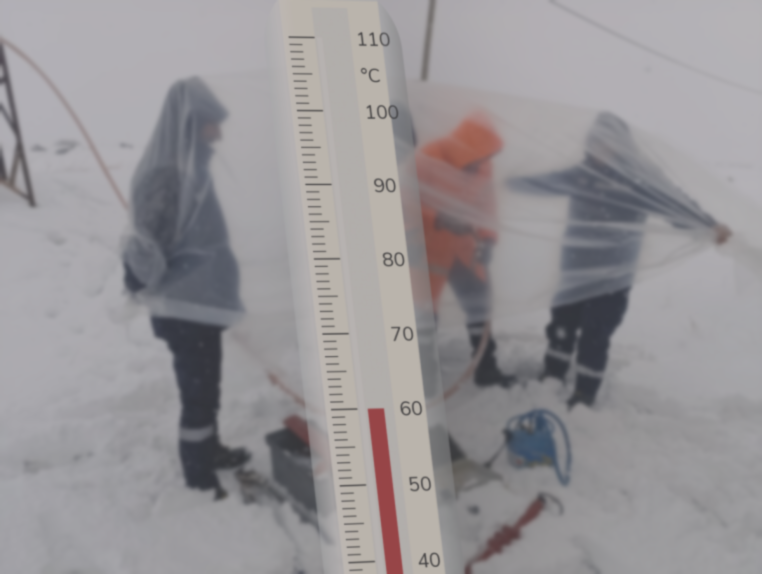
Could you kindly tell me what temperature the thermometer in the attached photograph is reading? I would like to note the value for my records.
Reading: 60 °C
